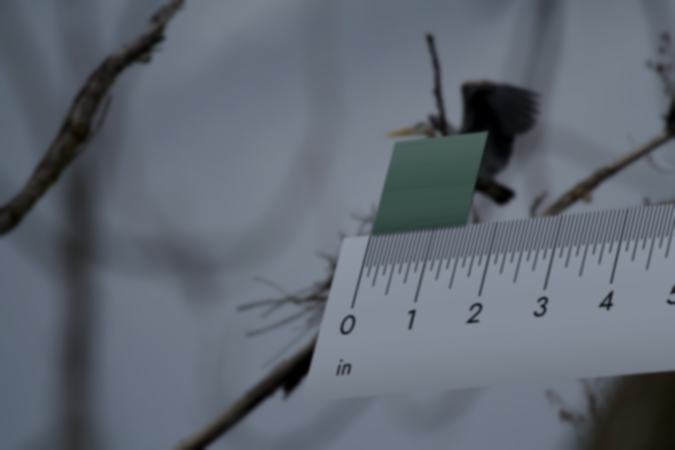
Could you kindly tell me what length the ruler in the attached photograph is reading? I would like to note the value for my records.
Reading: 1.5 in
